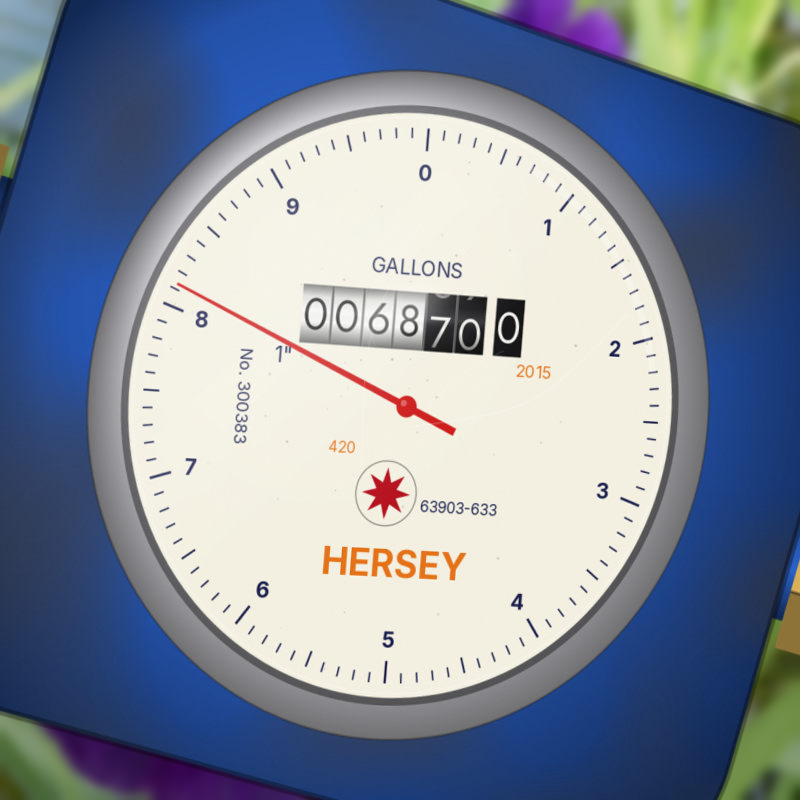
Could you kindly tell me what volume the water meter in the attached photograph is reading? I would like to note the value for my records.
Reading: 68698.1 gal
